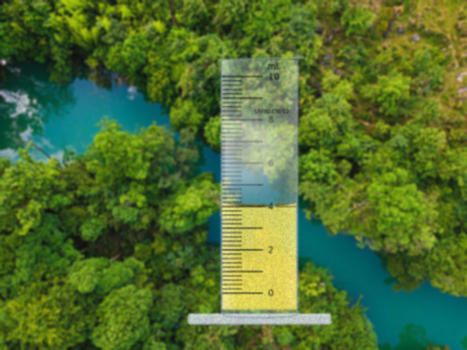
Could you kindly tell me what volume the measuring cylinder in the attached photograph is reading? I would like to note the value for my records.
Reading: 4 mL
